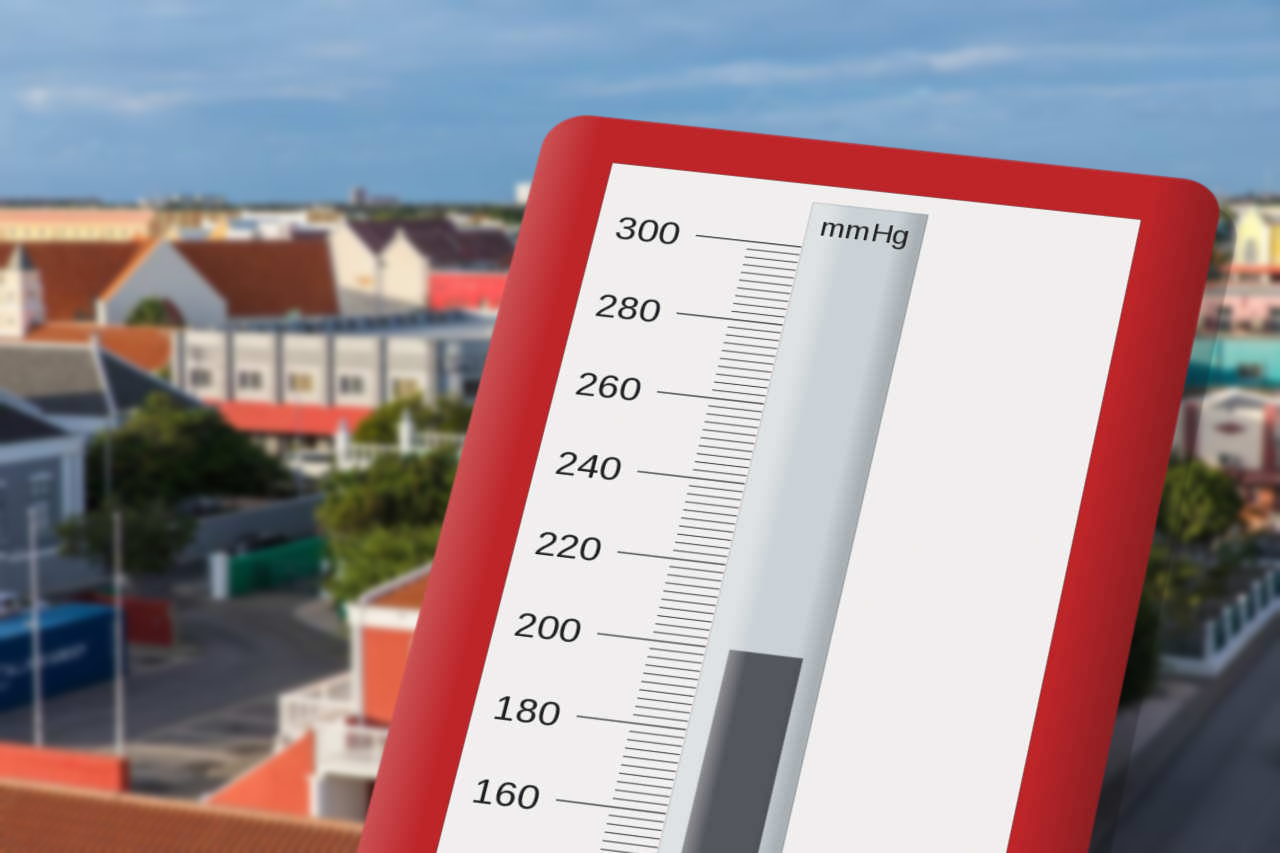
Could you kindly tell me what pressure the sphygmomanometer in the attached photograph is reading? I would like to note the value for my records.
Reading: 200 mmHg
